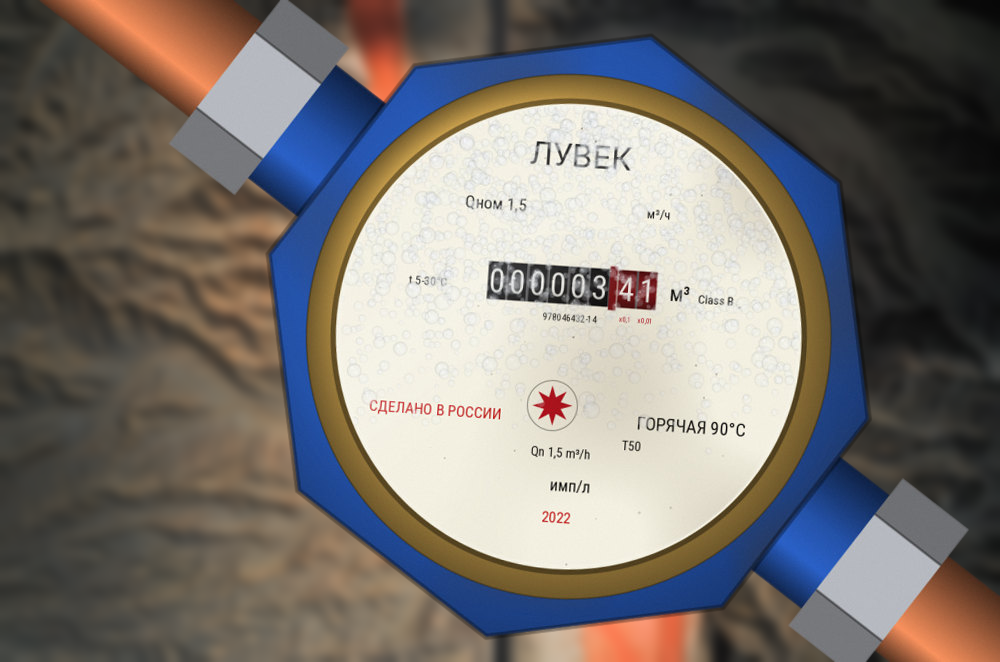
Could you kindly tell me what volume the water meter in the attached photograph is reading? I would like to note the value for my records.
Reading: 3.41 m³
